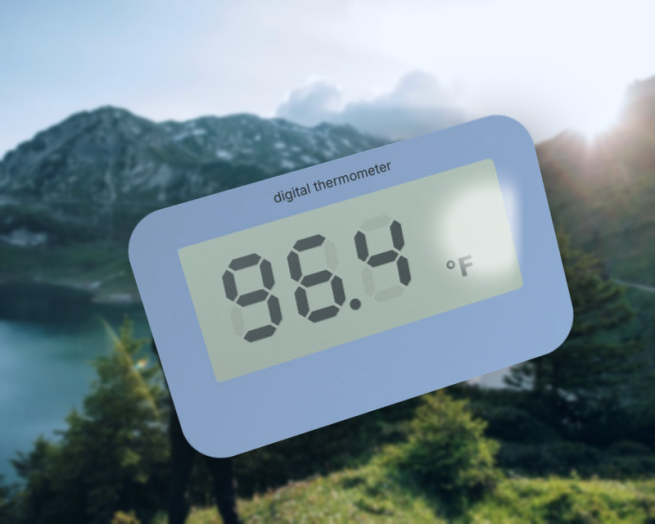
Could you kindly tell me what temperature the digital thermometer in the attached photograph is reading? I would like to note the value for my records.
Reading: 96.4 °F
